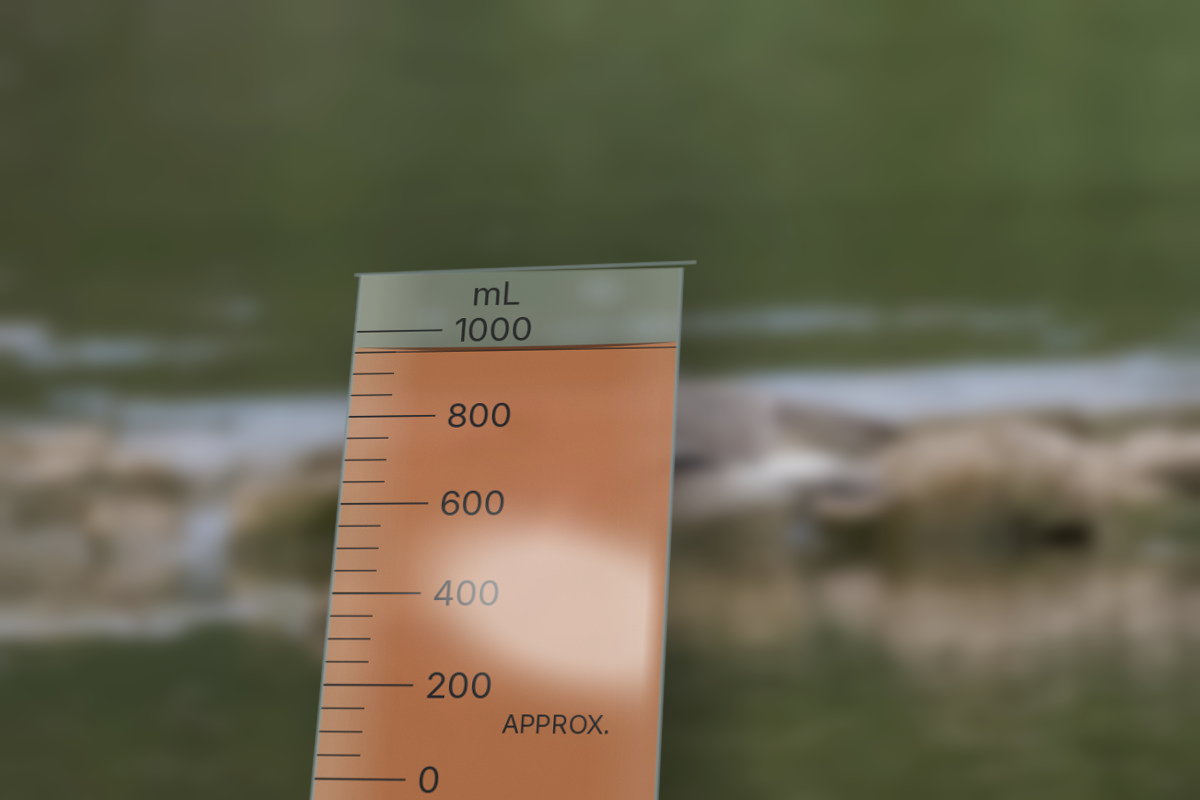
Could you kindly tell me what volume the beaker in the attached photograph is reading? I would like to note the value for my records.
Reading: 950 mL
